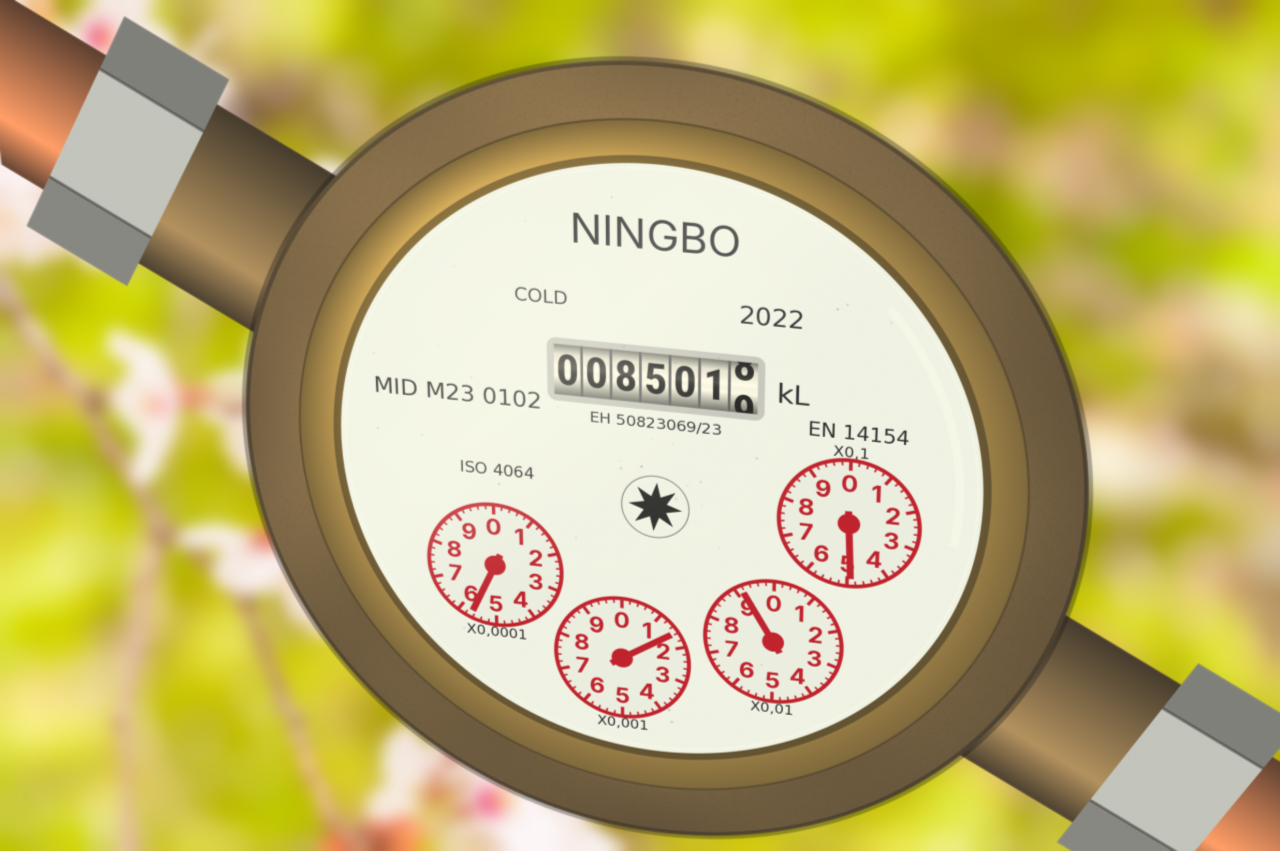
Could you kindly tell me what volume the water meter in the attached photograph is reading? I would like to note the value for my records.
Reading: 85018.4915 kL
